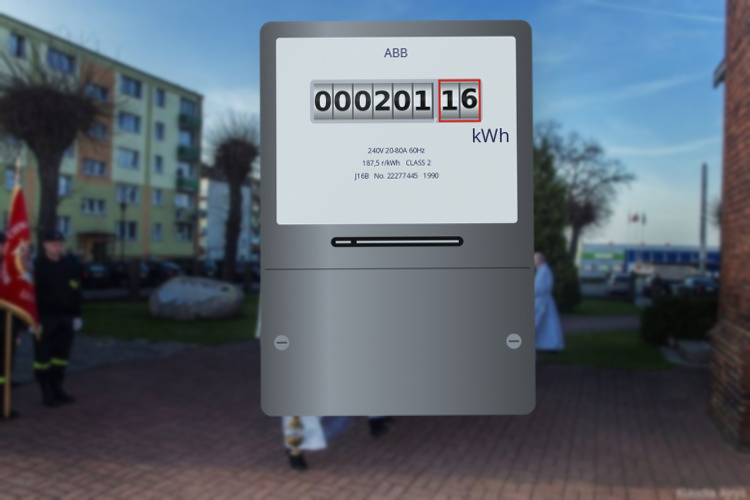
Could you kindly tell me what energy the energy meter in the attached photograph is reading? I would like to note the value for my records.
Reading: 201.16 kWh
